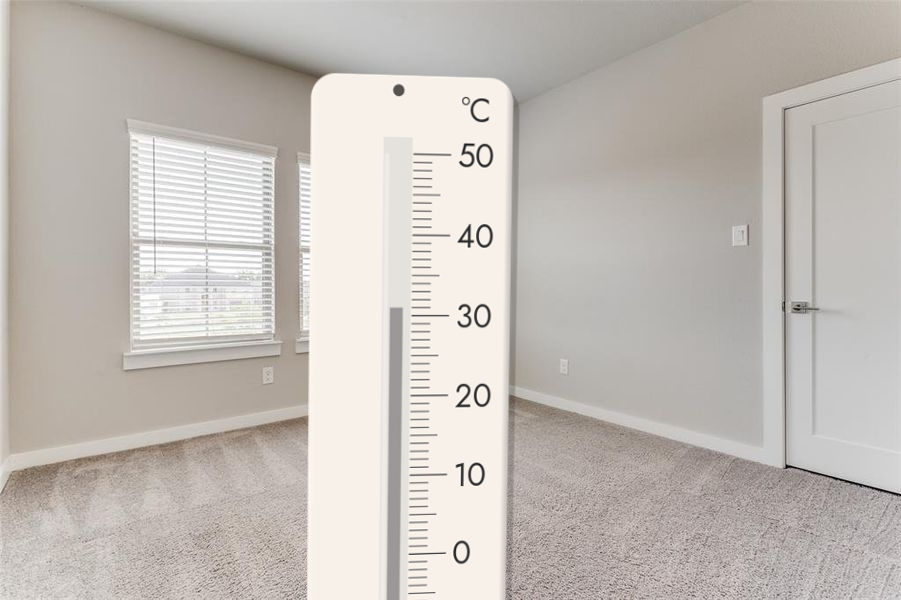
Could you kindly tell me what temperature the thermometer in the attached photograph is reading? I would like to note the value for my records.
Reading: 31 °C
